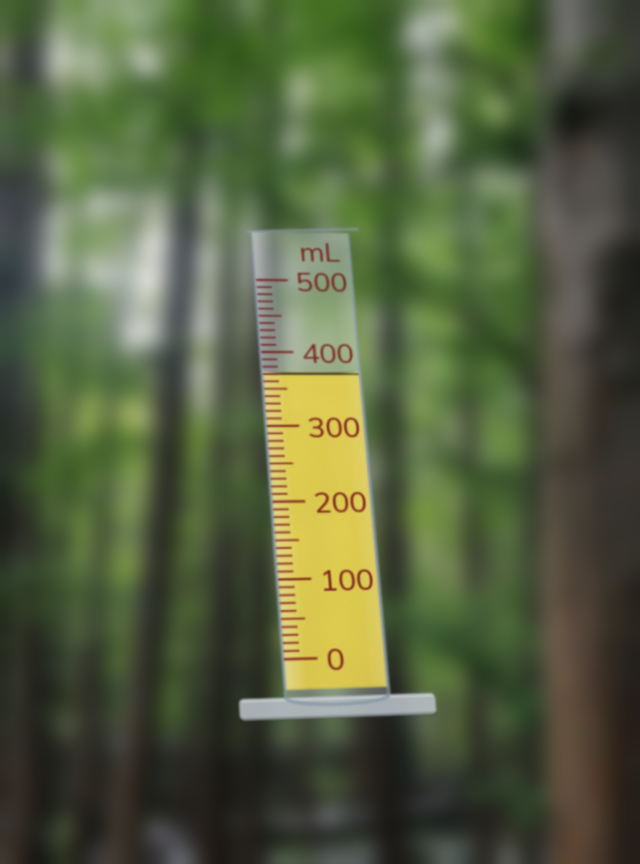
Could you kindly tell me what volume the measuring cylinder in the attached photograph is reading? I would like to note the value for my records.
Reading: 370 mL
